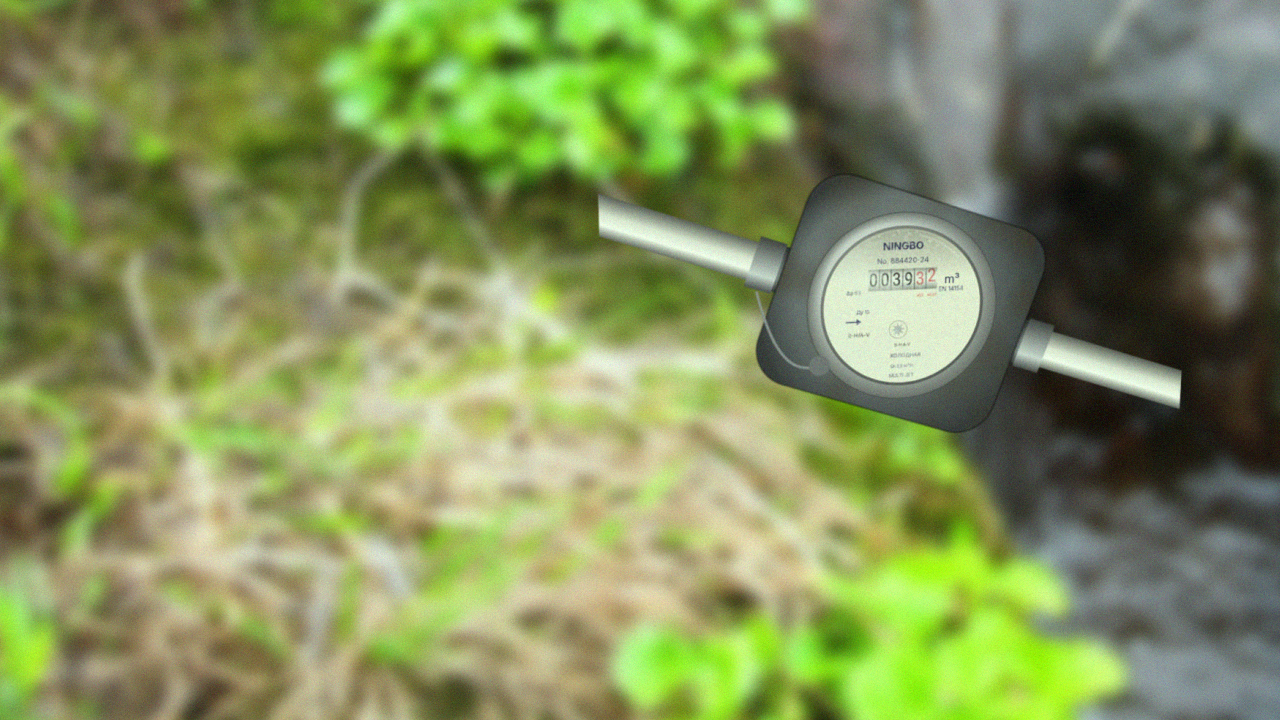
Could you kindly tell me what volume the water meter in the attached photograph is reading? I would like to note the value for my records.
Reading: 39.32 m³
